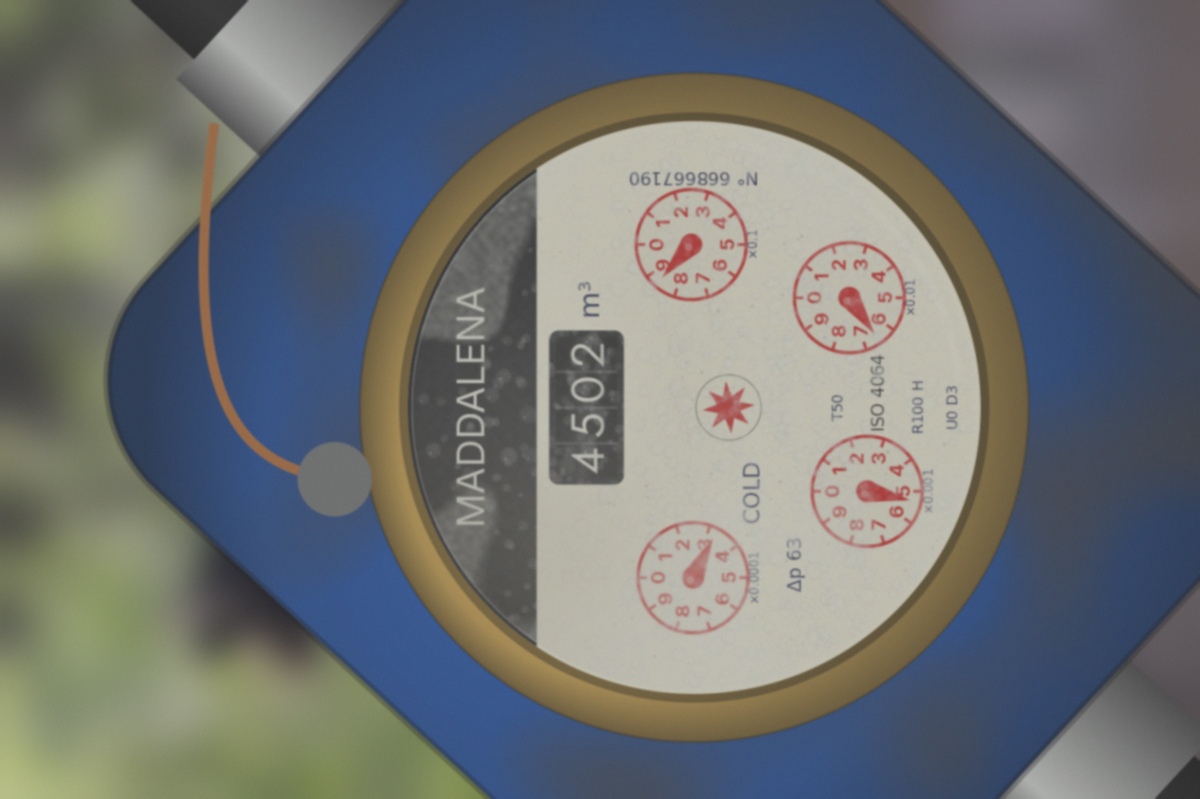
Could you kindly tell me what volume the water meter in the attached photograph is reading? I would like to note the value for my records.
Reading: 4502.8653 m³
